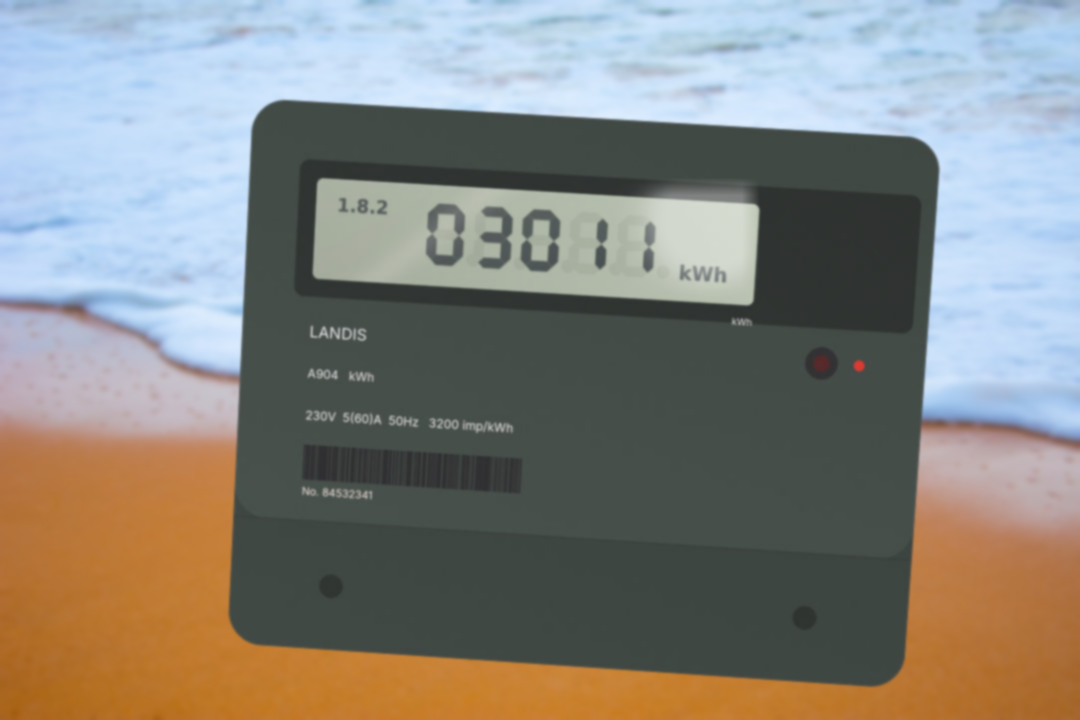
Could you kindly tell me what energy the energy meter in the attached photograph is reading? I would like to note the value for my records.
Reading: 3011 kWh
